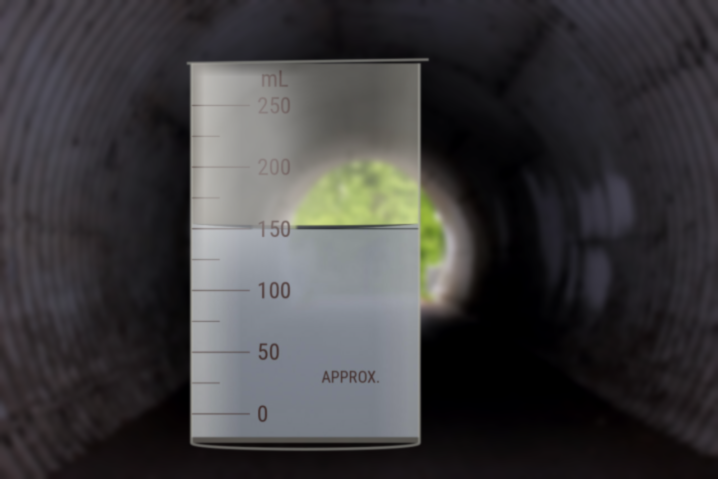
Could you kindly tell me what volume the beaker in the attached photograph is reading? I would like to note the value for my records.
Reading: 150 mL
